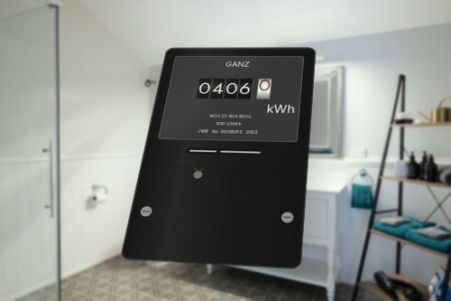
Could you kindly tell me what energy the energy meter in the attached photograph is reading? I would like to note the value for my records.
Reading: 406.0 kWh
